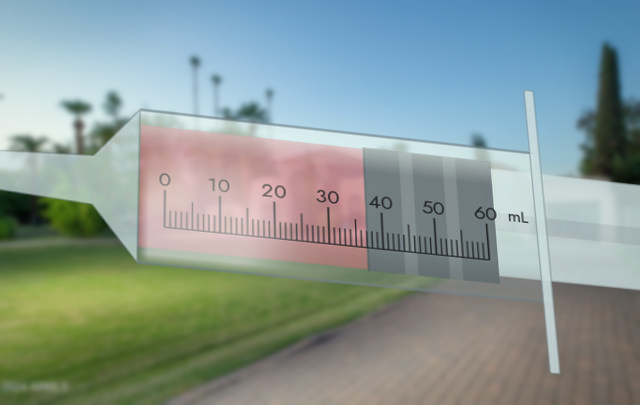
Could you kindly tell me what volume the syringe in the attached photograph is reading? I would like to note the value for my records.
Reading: 37 mL
